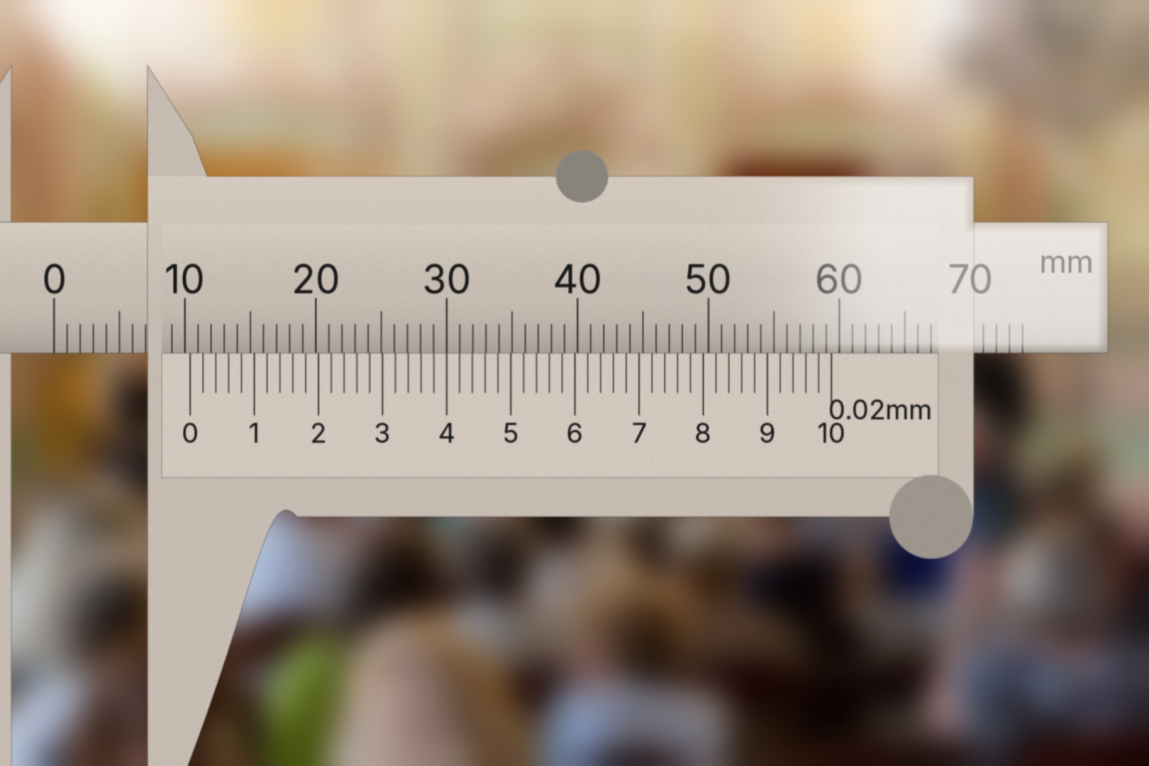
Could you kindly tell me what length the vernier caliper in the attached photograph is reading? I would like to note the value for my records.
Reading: 10.4 mm
